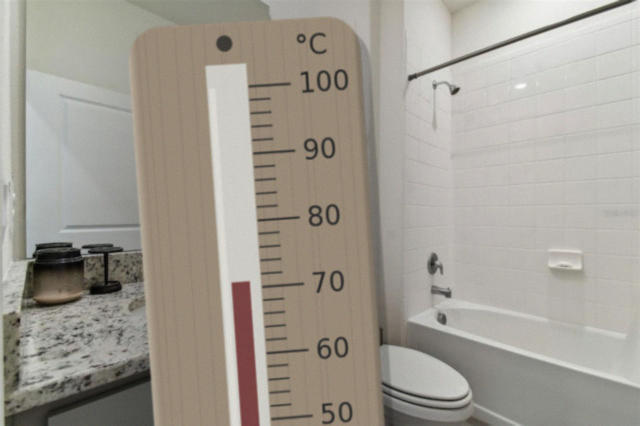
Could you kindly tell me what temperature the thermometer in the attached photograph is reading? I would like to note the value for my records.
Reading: 71 °C
